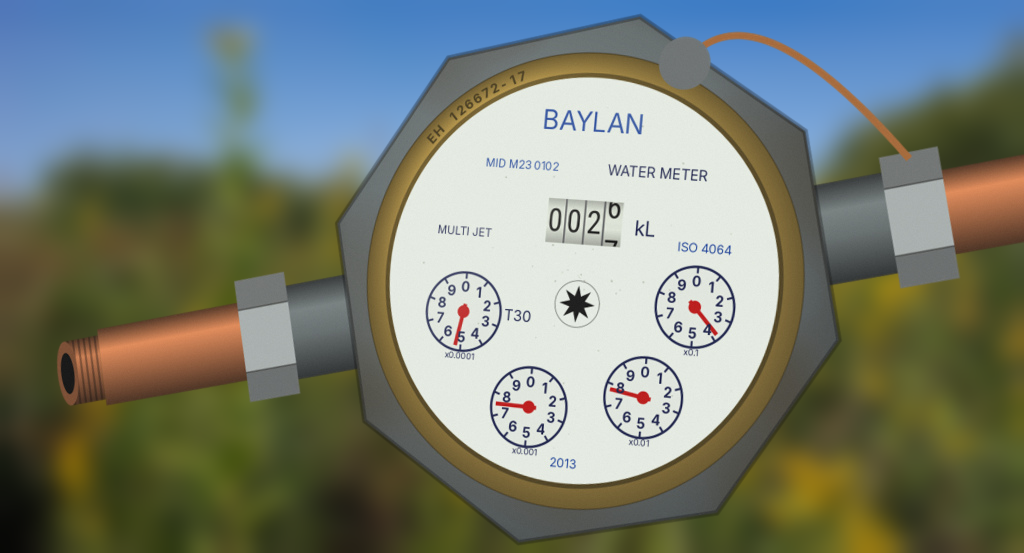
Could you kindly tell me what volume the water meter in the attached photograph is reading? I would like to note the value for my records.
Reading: 26.3775 kL
